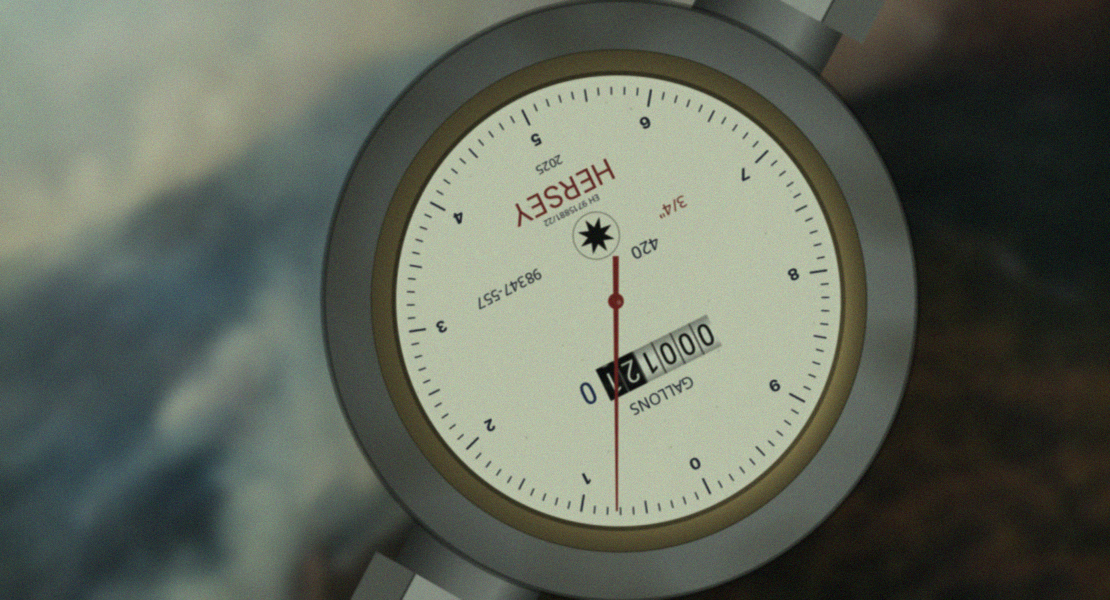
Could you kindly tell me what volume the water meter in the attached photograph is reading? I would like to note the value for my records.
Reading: 1210.7 gal
